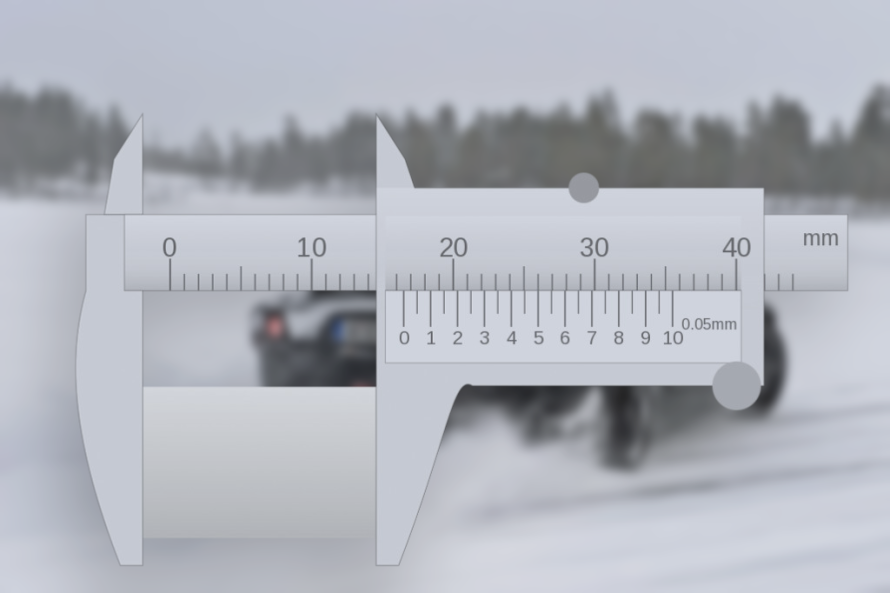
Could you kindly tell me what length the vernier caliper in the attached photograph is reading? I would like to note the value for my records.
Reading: 16.5 mm
